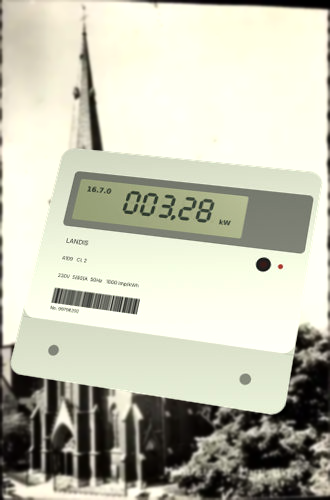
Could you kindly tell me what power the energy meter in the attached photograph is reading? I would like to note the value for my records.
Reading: 3.28 kW
